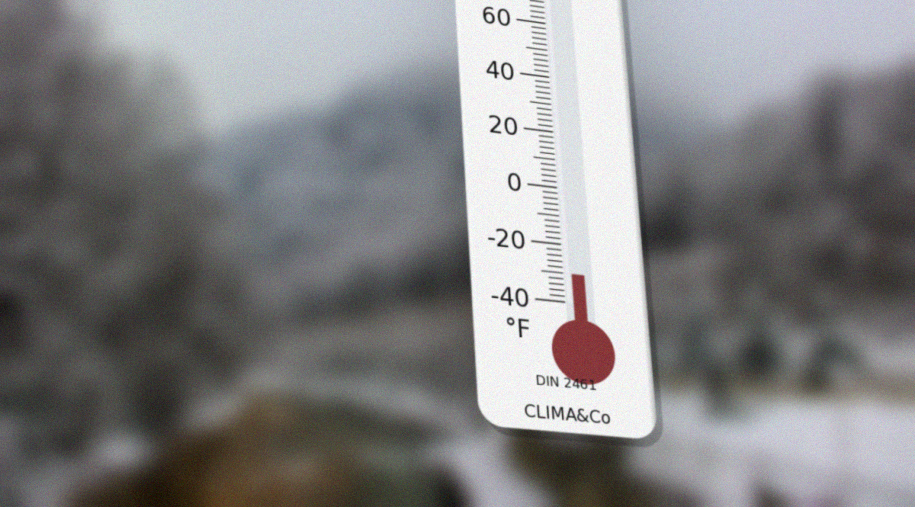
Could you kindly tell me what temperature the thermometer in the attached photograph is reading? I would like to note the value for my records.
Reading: -30 °F
